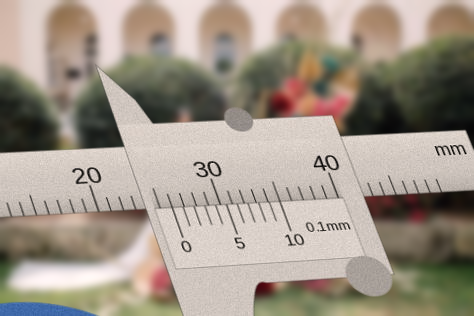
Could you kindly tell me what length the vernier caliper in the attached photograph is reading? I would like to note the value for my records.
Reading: 26.0 mm
